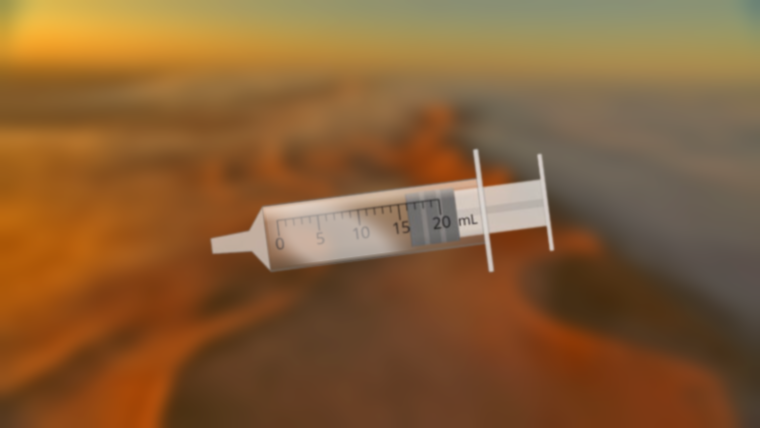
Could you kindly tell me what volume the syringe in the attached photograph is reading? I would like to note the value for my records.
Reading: 16 mL
